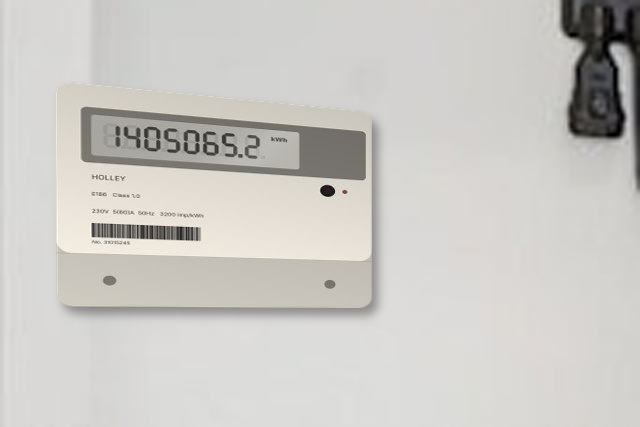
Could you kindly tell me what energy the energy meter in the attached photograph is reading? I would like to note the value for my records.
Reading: 1405065.2 kWh
